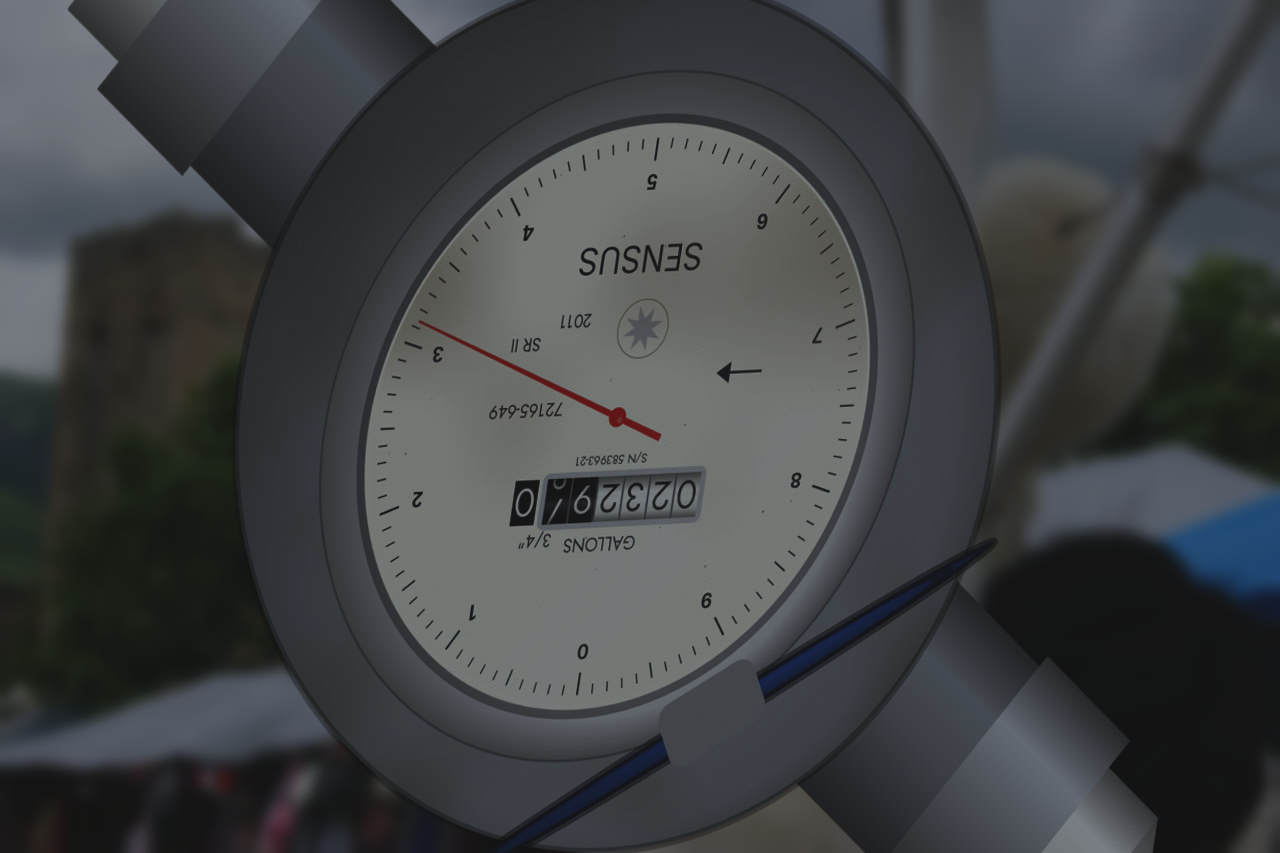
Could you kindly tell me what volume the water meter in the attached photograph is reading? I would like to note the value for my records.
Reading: 232973.1 gal
